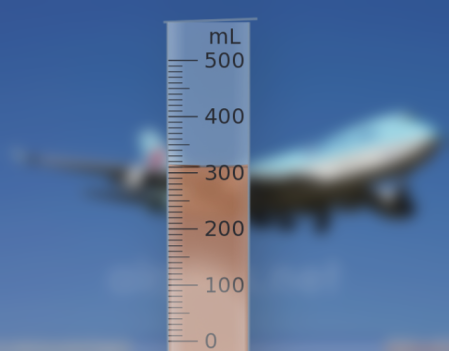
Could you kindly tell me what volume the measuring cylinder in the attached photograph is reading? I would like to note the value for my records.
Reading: 310 mL
